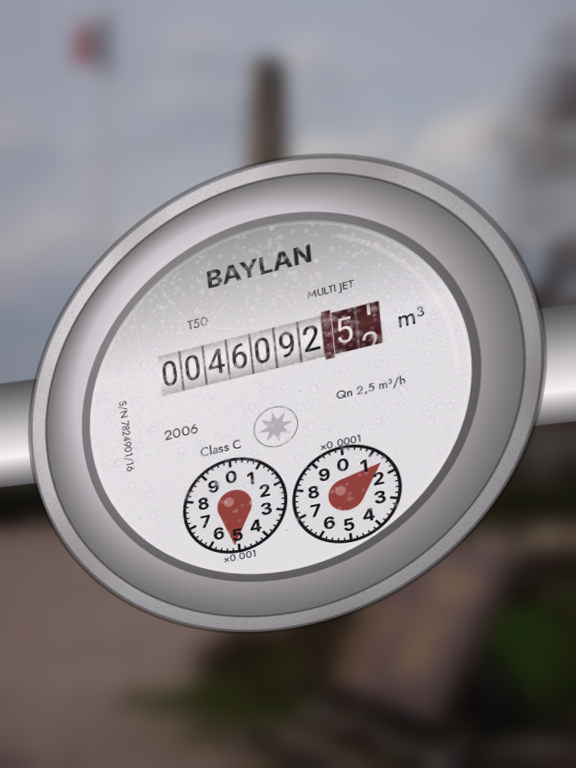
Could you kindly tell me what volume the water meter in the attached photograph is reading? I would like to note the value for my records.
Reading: 46092.5151 m³
